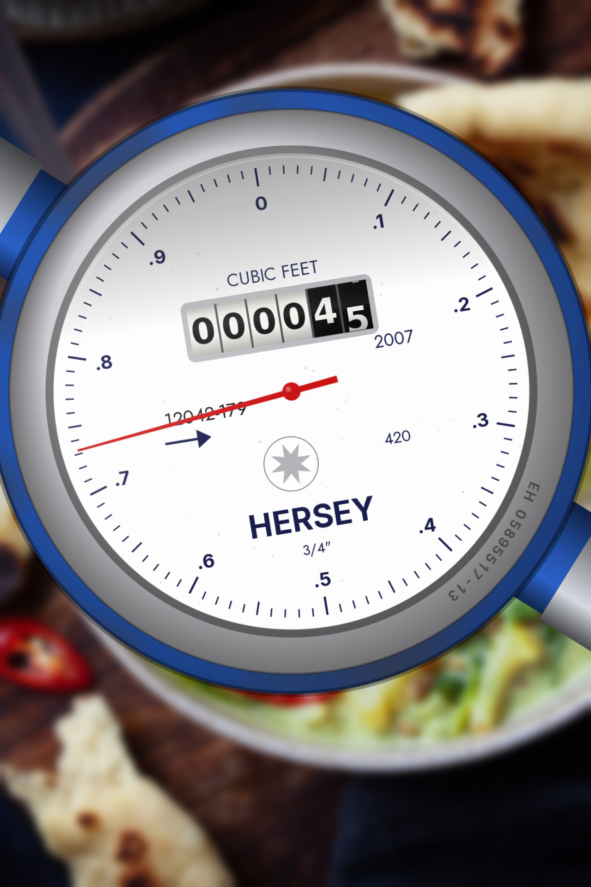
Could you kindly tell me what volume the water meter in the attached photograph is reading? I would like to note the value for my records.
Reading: 44.73 ft³
